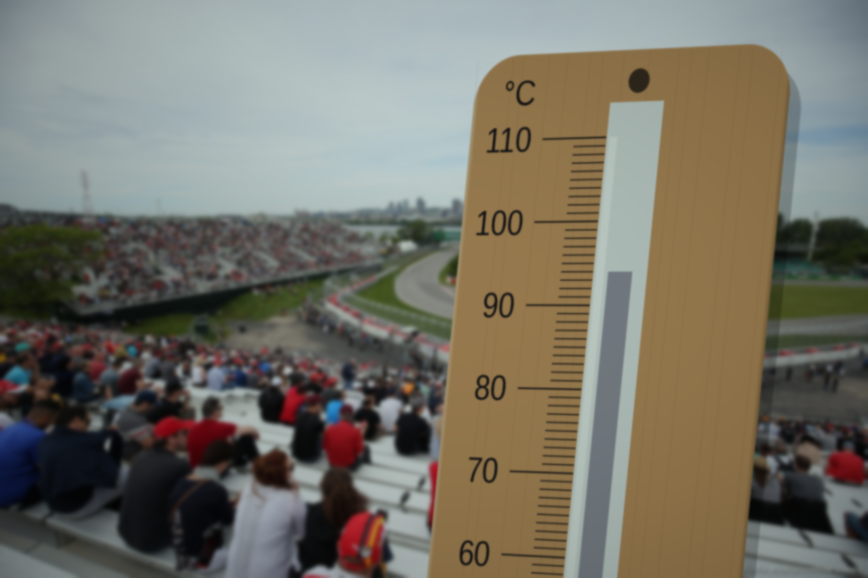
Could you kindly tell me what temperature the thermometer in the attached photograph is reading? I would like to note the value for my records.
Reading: 94 °C
